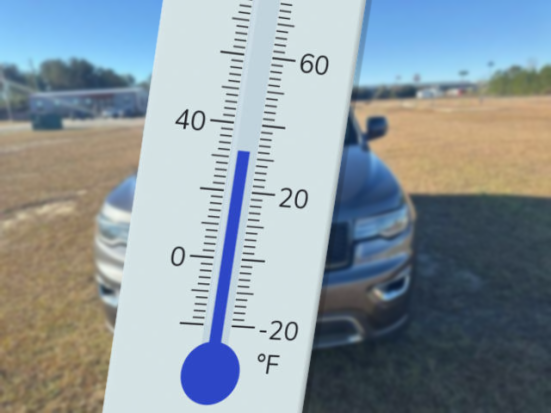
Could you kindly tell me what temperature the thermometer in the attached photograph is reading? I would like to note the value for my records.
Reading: 32 °F
